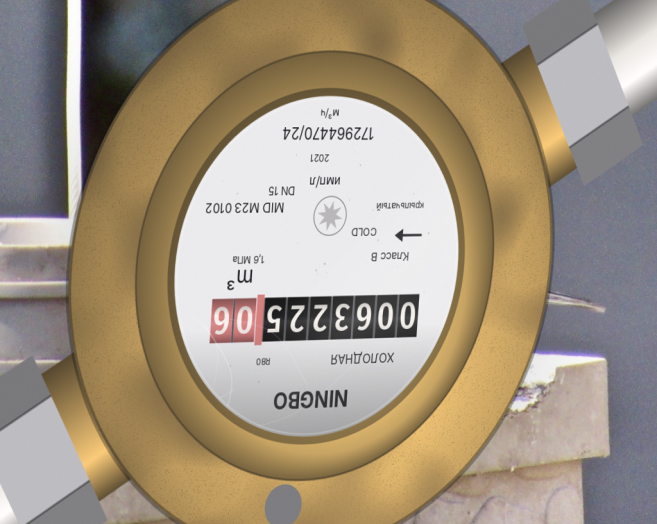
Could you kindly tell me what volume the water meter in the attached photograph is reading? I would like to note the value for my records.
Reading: 63225.06 m³
